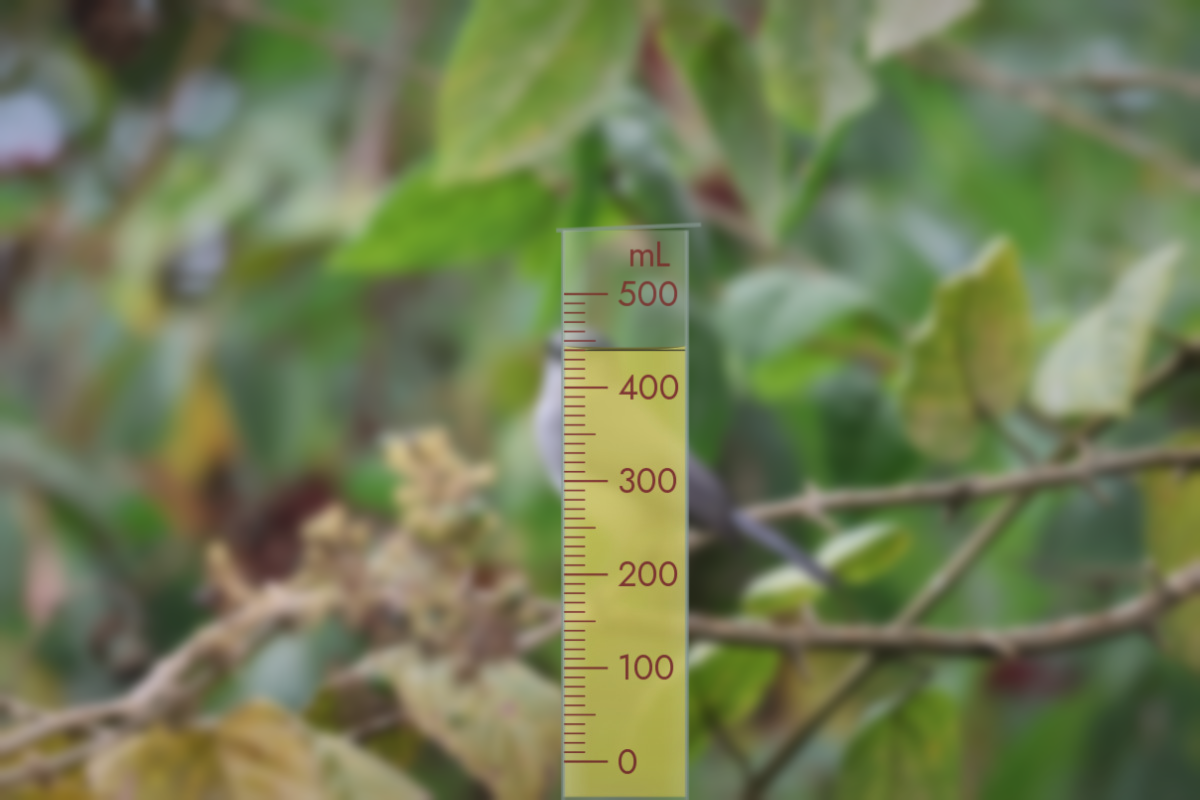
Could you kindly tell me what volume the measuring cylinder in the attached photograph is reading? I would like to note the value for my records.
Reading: 440 mL
